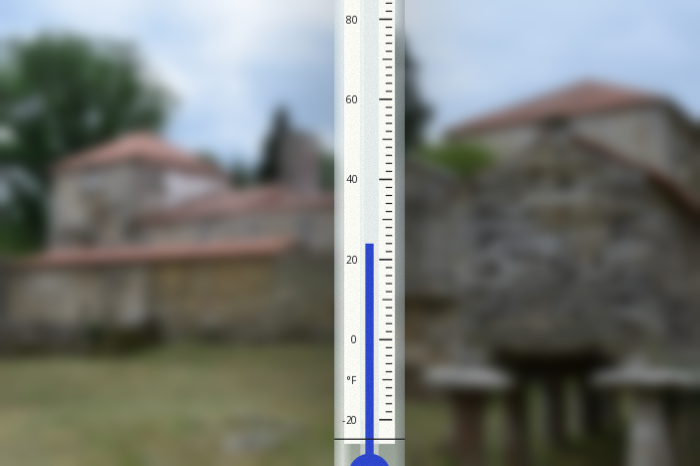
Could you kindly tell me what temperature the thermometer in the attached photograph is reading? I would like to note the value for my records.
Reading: 24 °F
